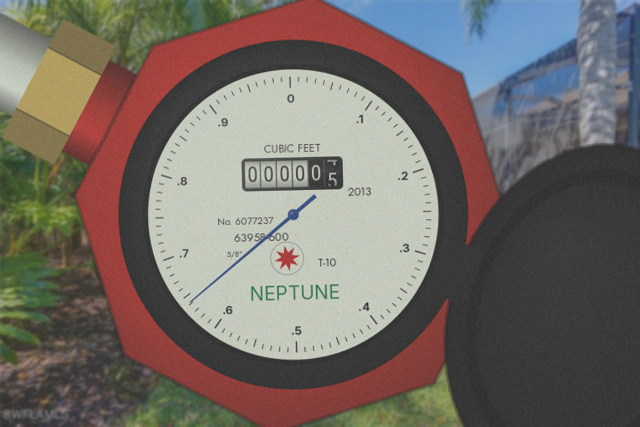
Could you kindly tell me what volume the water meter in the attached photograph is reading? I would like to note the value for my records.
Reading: 4.64 ft³
